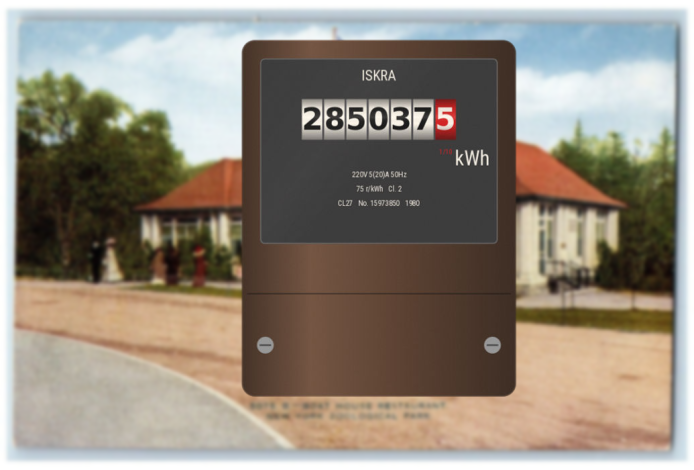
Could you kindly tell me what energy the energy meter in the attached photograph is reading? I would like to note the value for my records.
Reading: 285037.5 kWh
